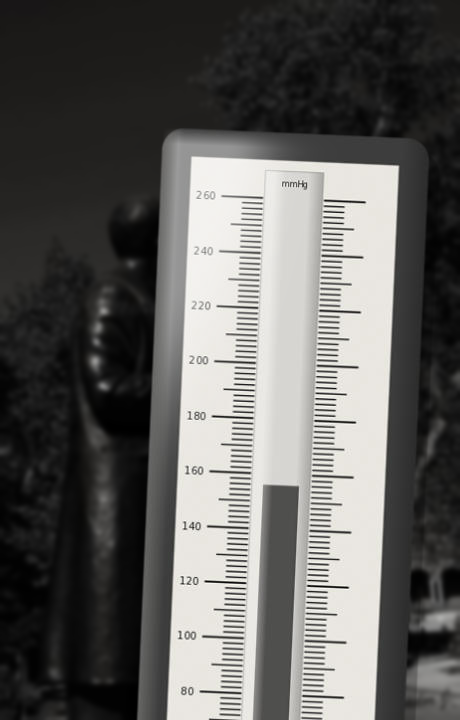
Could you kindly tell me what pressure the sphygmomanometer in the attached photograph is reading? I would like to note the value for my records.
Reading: 156 mmHg
